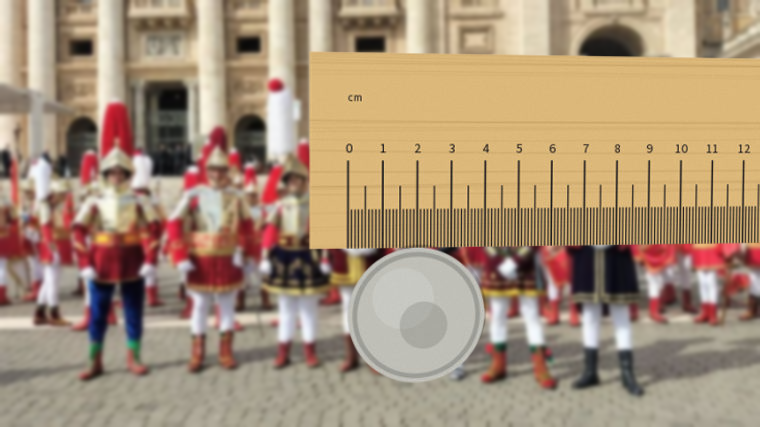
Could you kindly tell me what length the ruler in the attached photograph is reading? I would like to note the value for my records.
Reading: 4 cm
